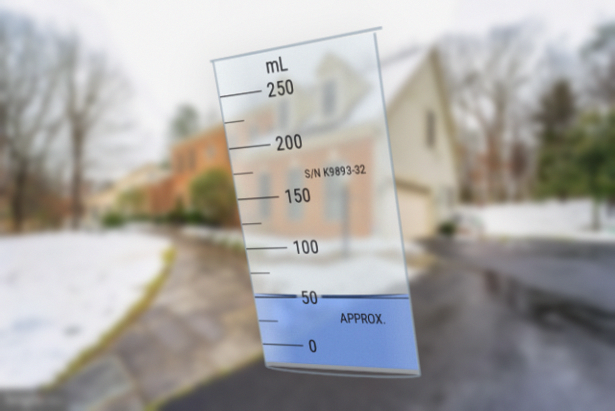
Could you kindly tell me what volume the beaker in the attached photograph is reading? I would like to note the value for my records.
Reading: 50 mL
